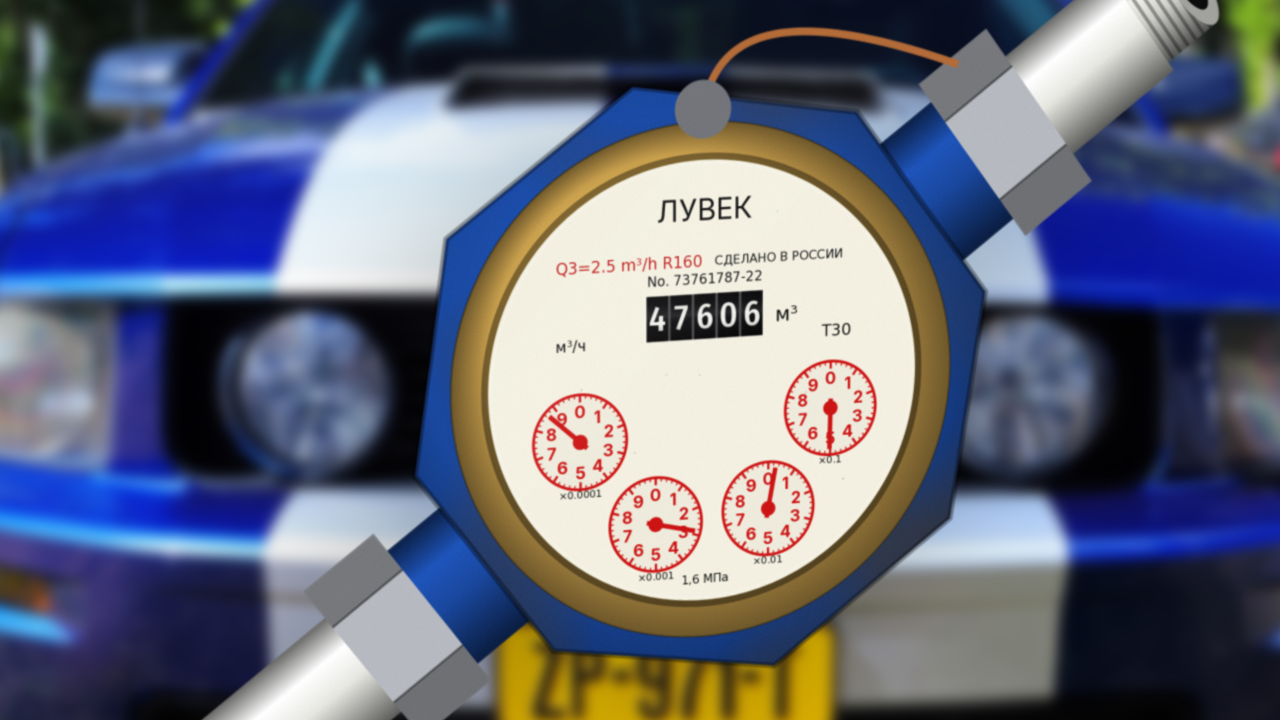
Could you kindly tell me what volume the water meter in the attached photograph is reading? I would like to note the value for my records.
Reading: 47606.5028 m³
